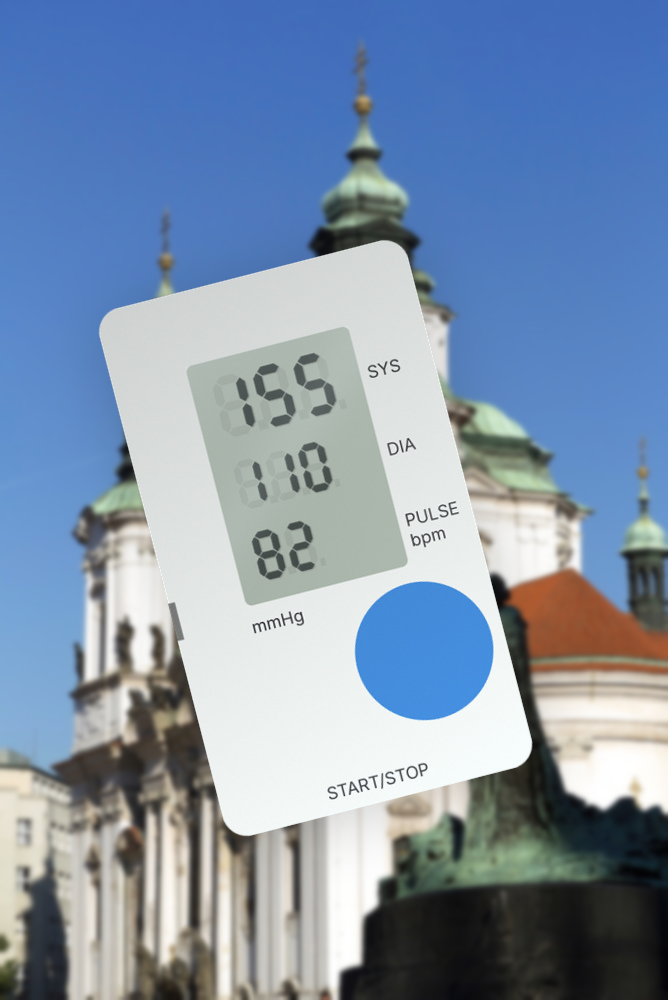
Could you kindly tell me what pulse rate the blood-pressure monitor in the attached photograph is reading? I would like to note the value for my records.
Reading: 82 bpm
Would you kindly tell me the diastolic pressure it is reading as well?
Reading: 110 mmHg
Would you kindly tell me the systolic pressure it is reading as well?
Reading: 155 mmHg
